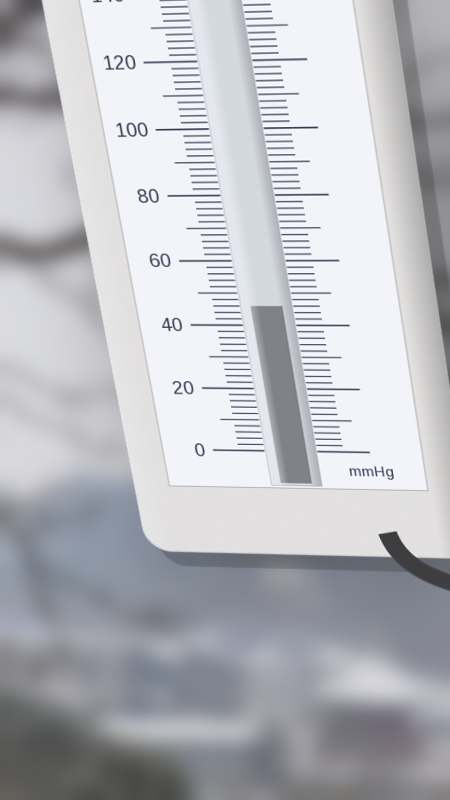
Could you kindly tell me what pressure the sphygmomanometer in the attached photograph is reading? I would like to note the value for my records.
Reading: 46 mmHg
